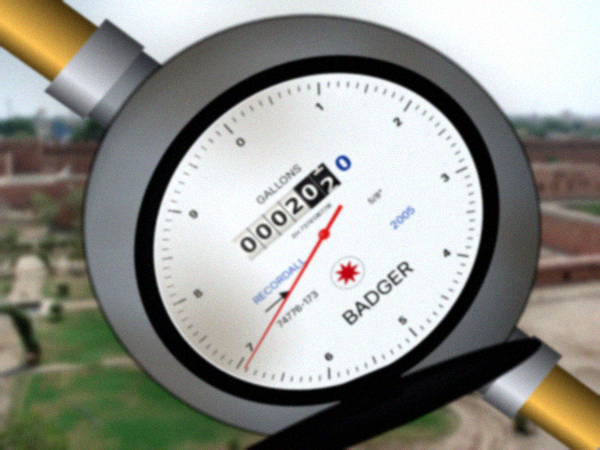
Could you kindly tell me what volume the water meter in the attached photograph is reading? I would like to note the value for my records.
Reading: 2016.9 gal
